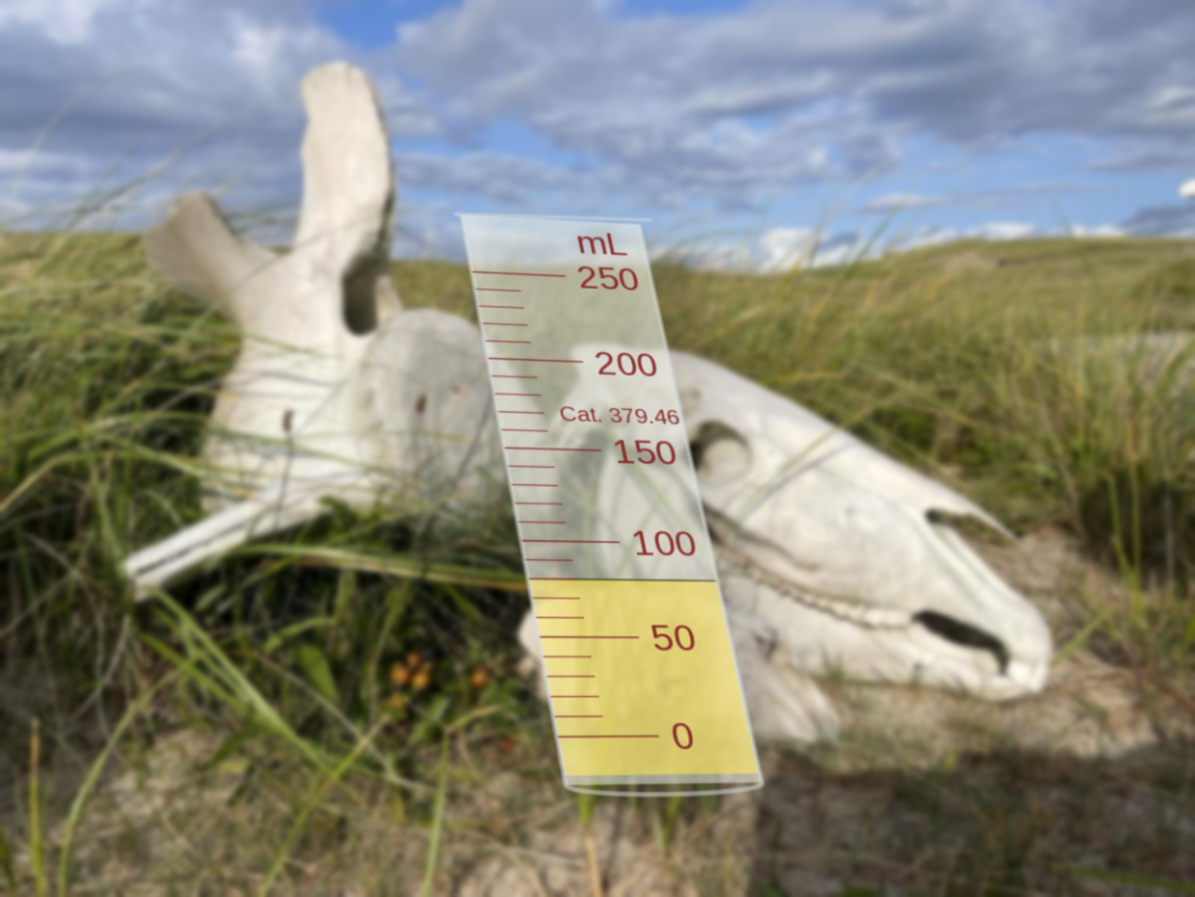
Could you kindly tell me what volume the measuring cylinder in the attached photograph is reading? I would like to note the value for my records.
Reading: 80 mL
